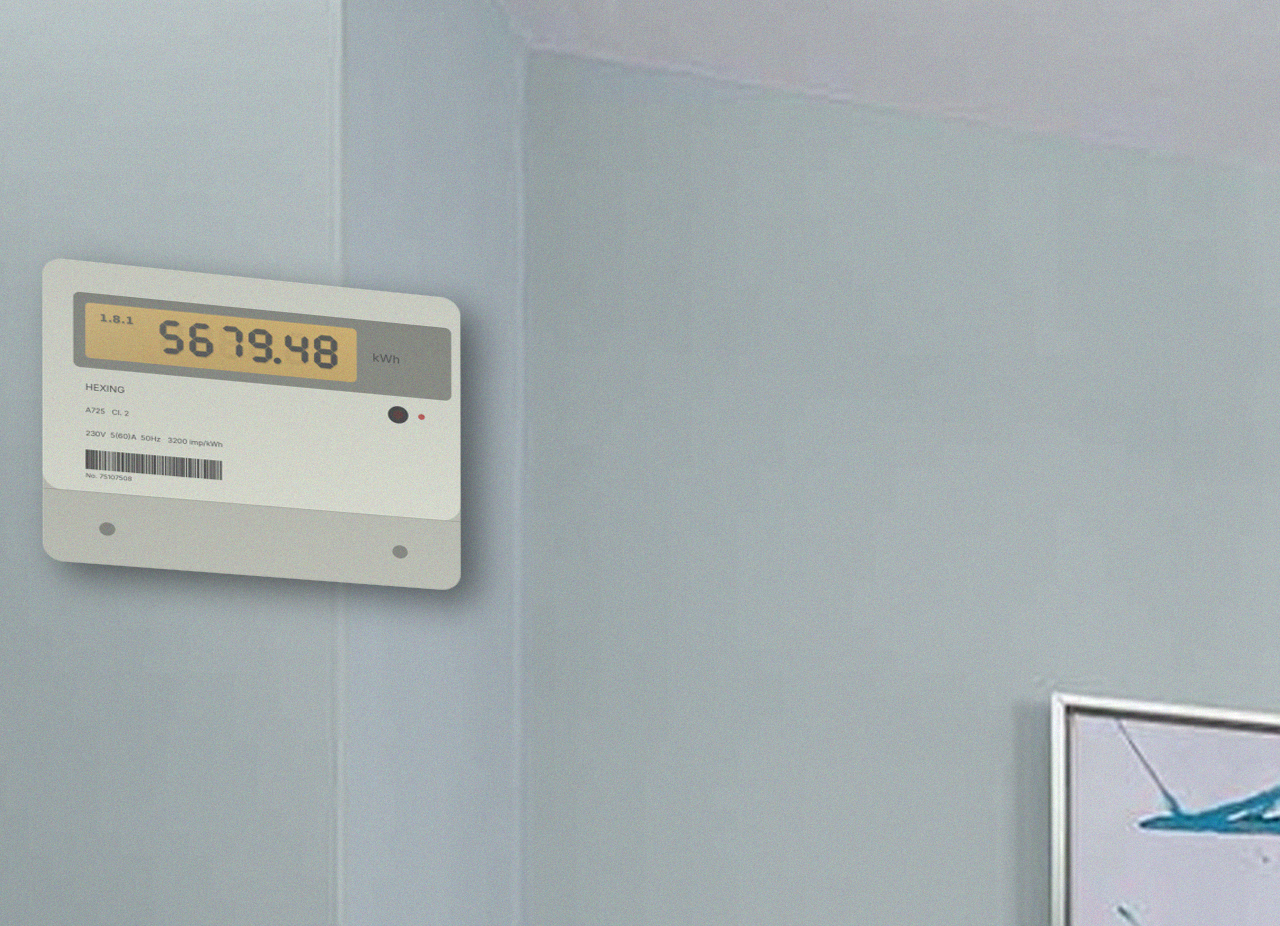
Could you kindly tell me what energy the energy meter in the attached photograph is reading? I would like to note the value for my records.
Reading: 5679.48 kWh
